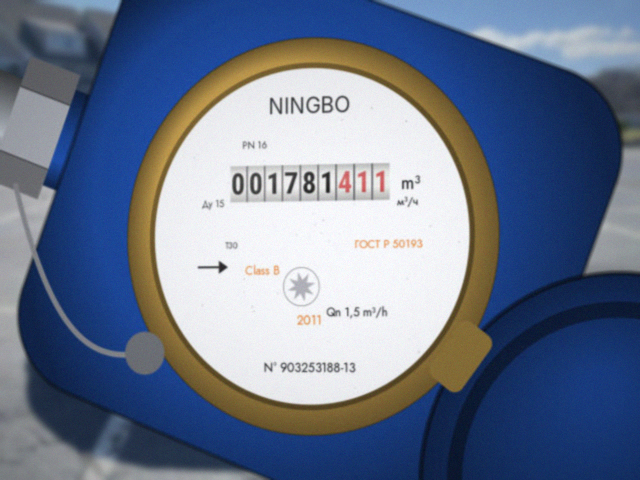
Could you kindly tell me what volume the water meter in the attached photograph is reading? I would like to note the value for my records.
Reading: 1781.411 m³
